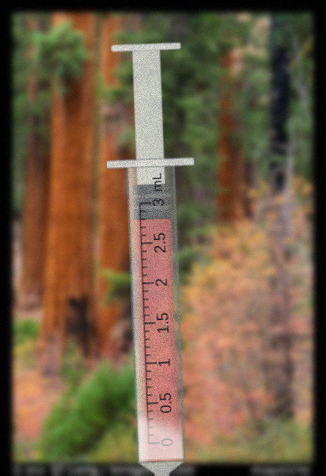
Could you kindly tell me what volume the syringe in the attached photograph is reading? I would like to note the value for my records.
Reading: 2.8 mL
